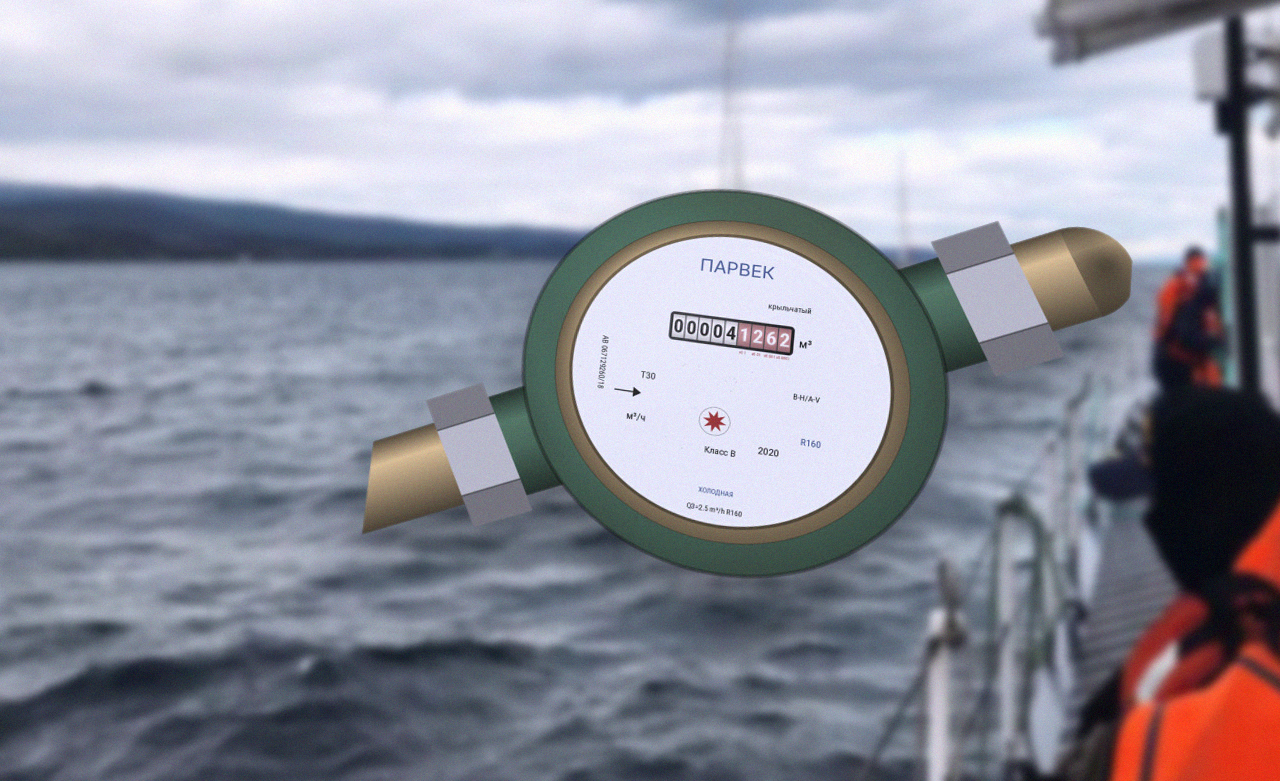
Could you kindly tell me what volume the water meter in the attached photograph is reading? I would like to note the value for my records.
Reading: 4.1262 m³
